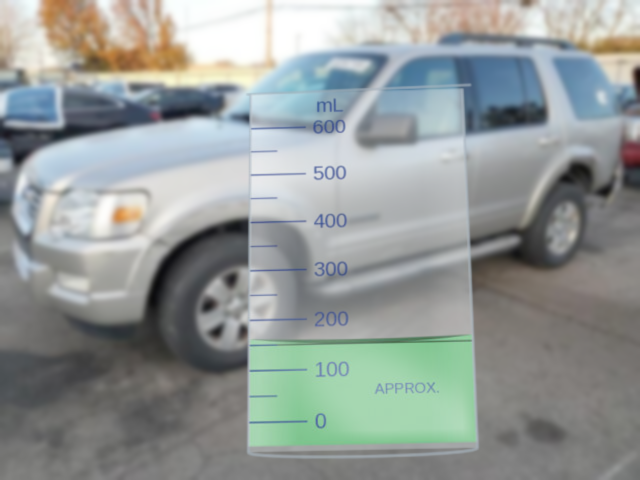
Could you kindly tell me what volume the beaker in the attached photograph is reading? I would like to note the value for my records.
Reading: 150 mL
